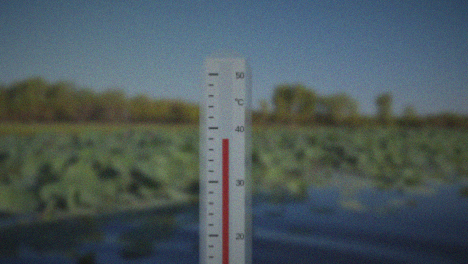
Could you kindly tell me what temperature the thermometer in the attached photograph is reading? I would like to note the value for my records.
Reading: 38 °C
